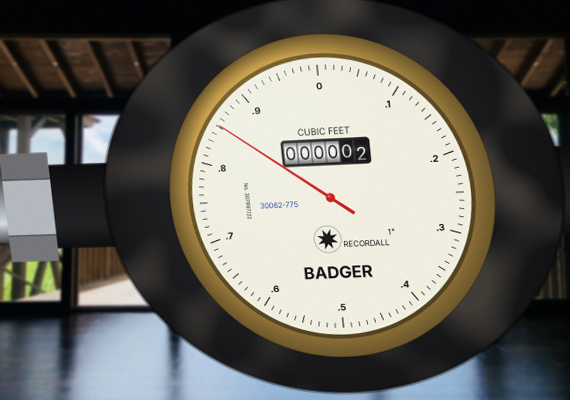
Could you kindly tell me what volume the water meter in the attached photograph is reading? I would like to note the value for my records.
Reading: 1.85 ft³
